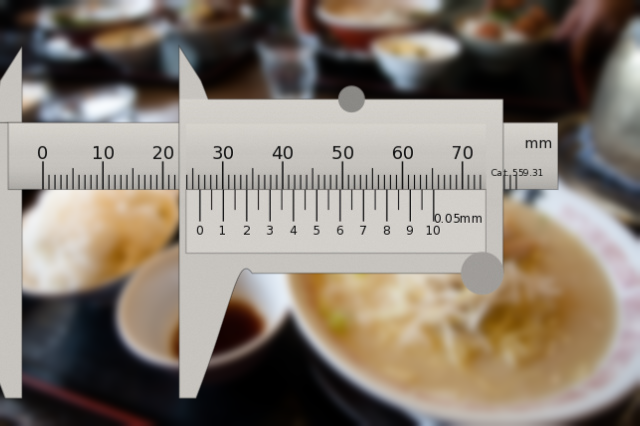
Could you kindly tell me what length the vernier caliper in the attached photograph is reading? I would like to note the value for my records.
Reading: 26.2 mm
